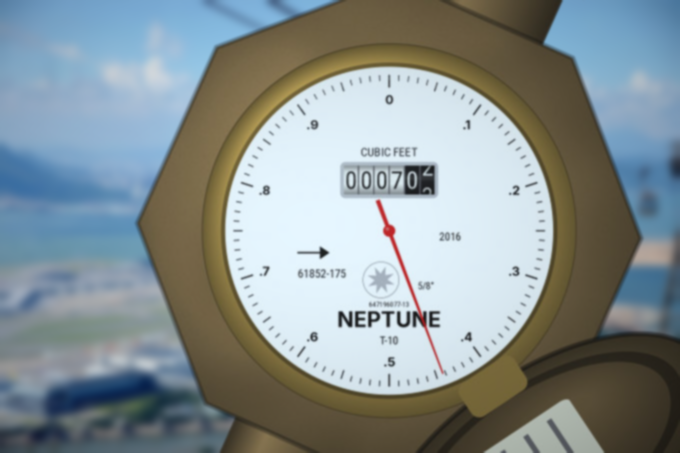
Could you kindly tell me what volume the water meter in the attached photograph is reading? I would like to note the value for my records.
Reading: 702.44 ft³
